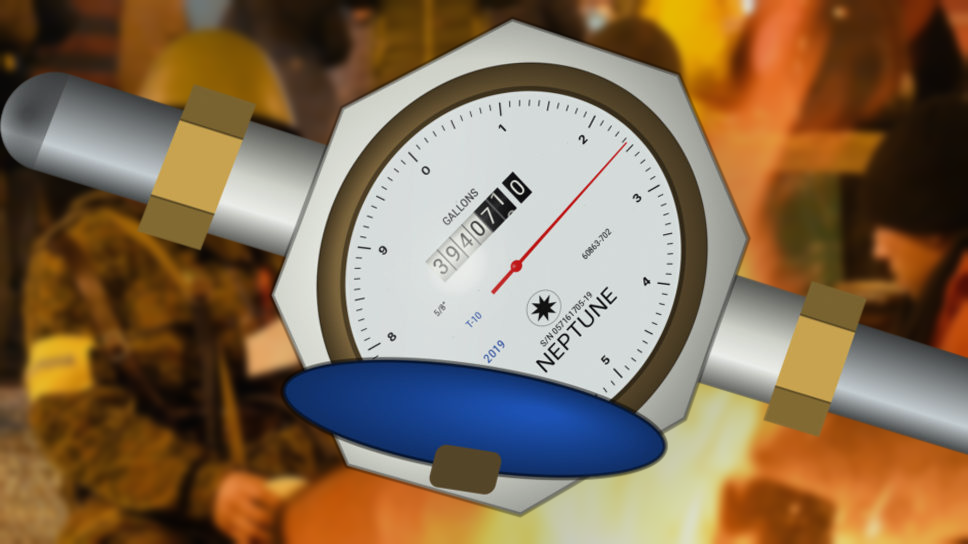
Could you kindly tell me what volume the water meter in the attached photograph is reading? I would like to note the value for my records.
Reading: 3940712.4 gal
